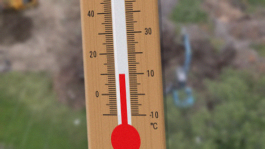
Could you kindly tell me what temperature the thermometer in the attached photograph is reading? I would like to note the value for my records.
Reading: 10 °C
